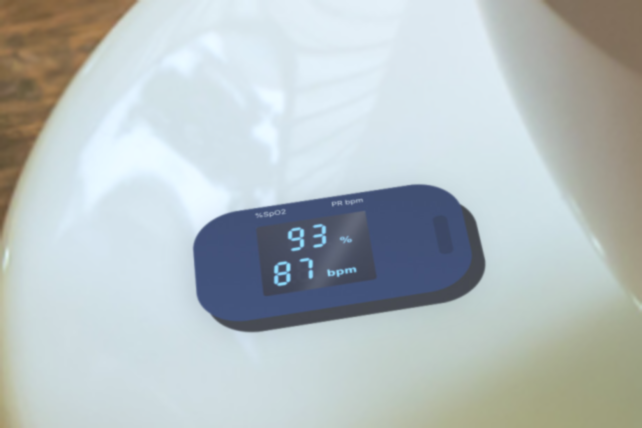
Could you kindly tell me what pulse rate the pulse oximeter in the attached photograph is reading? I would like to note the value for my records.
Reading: 87 bpm
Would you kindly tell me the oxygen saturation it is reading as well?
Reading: 93 %
